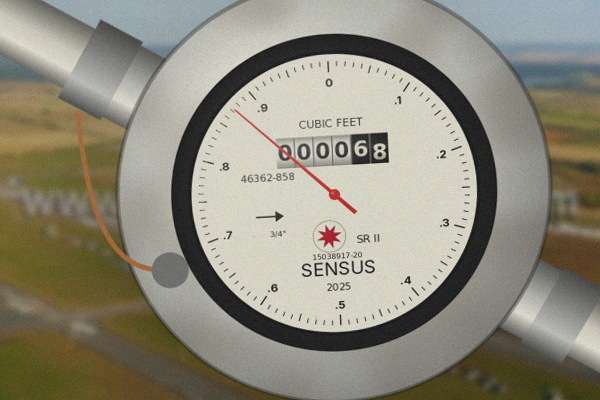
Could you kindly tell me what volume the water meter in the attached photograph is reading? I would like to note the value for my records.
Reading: 67.87 ft³
